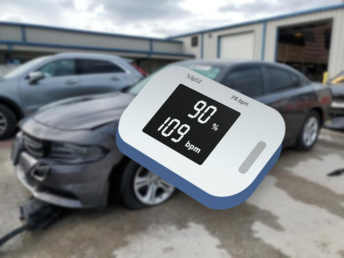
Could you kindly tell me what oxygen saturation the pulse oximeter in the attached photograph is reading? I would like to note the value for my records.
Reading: 90 %
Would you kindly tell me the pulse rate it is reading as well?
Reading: 109 bpm
